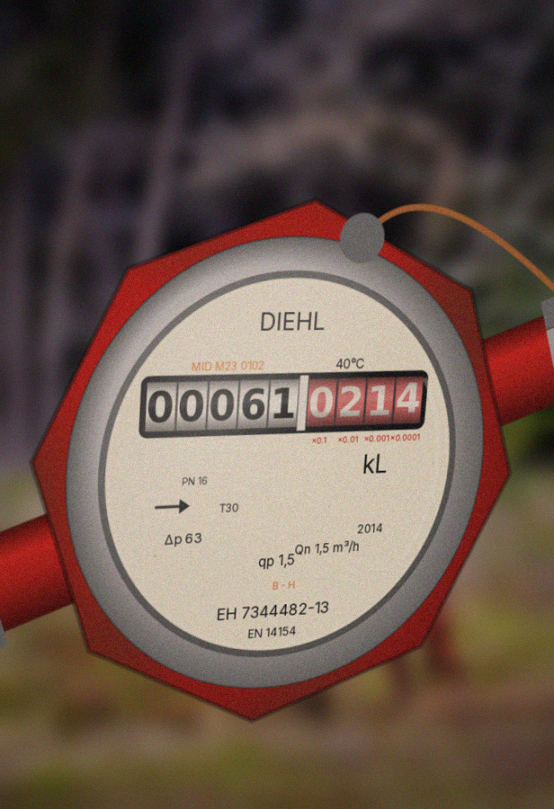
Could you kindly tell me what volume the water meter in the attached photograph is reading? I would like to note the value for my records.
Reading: 61.0214 kL
